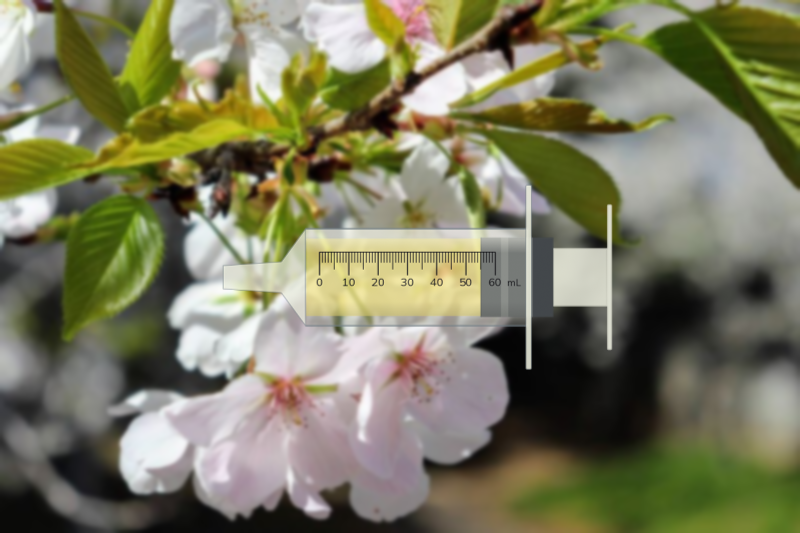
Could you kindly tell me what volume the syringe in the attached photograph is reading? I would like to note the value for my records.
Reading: 55 mL
